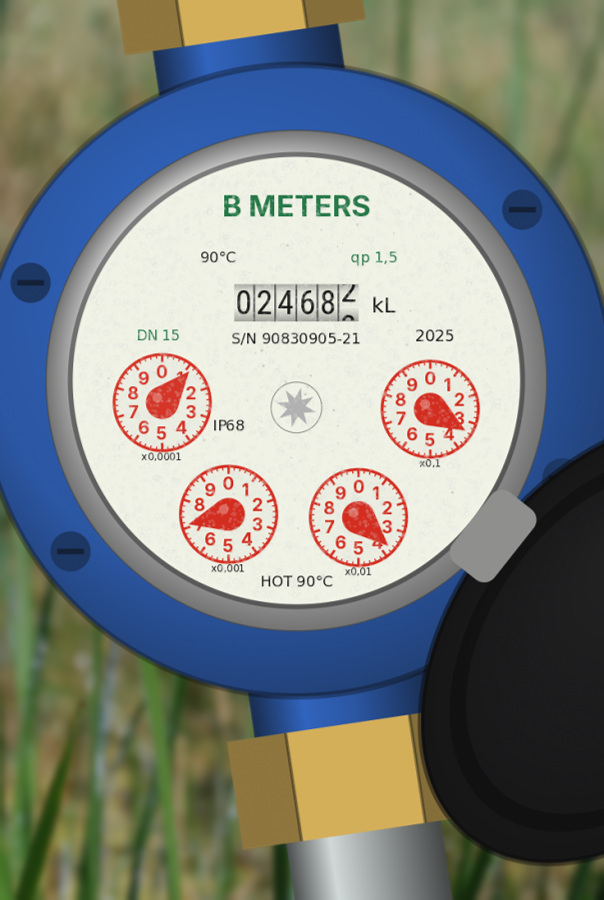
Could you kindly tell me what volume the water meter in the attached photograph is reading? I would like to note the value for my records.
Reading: 24682.3371 kL
